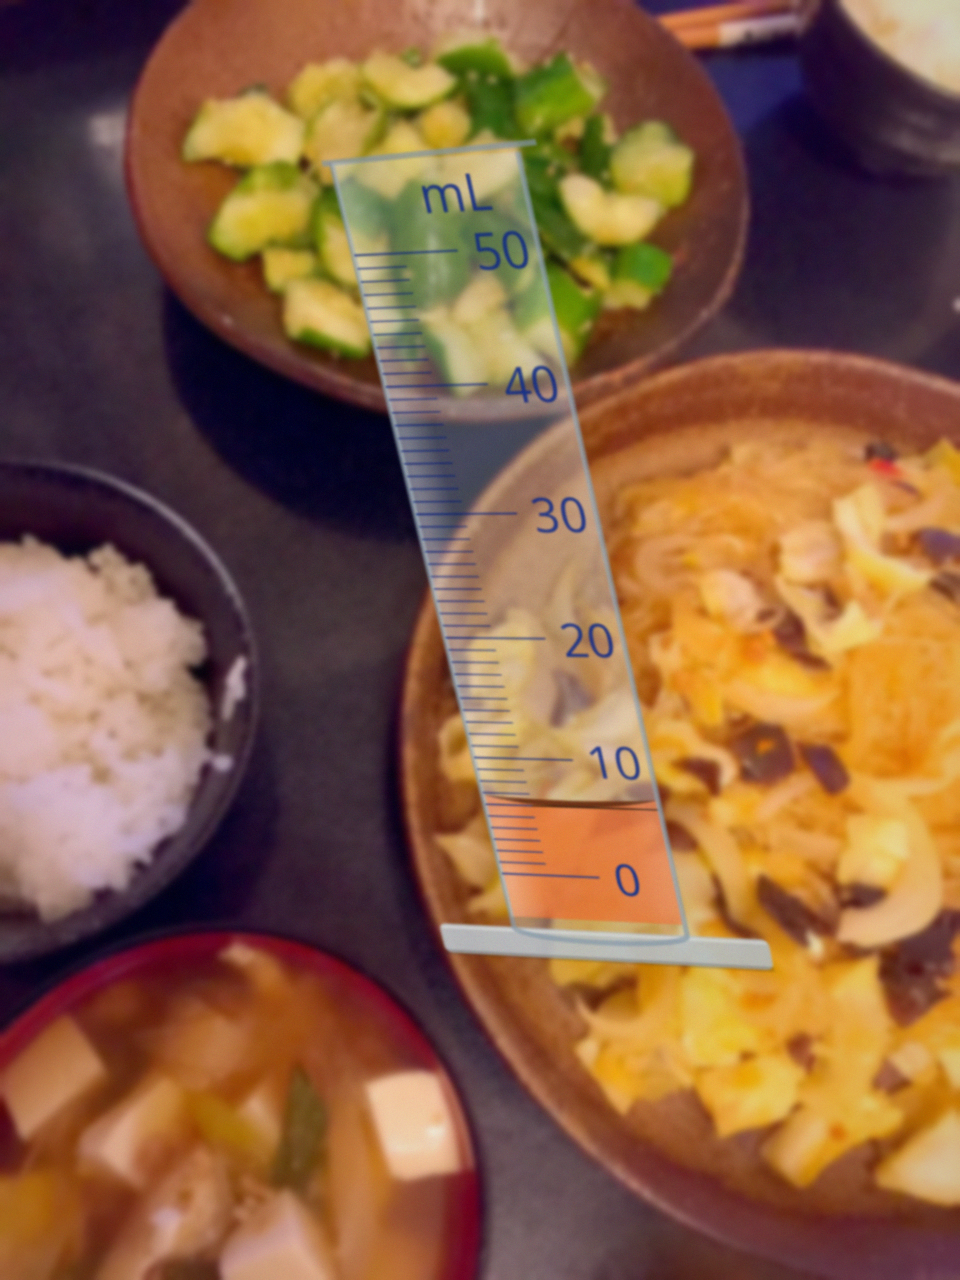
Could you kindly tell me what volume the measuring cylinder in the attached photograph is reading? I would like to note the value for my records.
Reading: 6 mL
